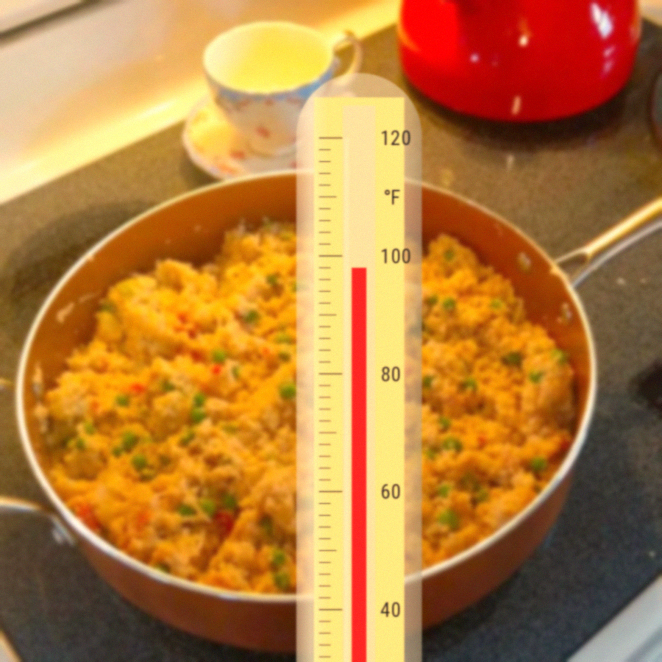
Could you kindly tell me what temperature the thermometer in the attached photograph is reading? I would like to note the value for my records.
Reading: 98 °F
